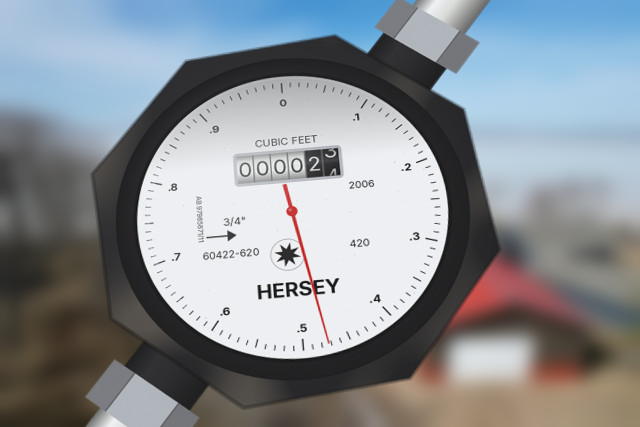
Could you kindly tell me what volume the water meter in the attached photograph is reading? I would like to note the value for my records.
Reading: 23.47 ft³
